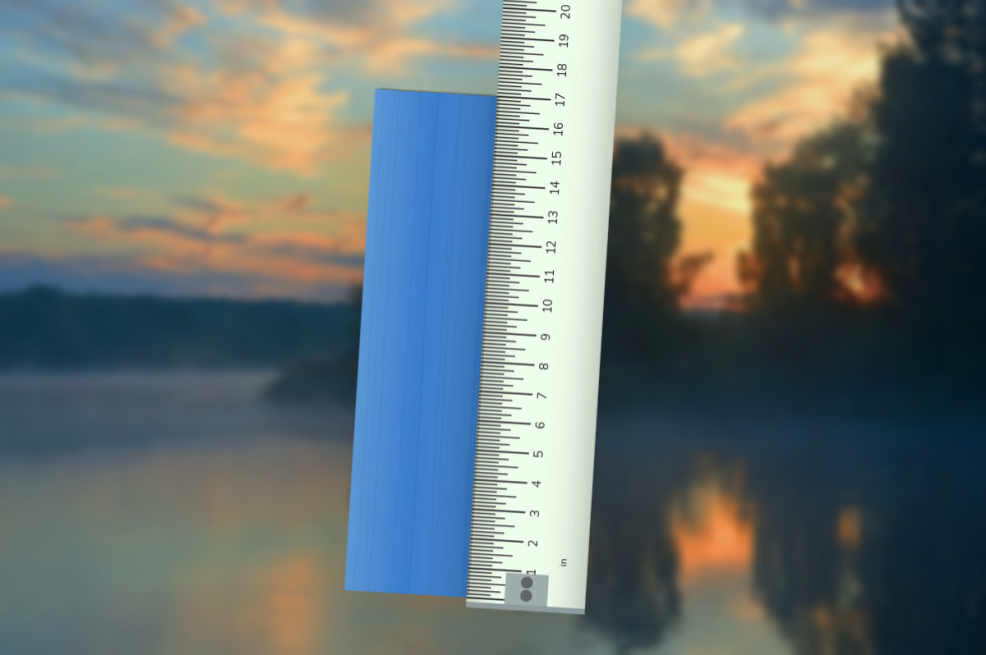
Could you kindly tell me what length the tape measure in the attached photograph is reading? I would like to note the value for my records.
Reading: 17 in
